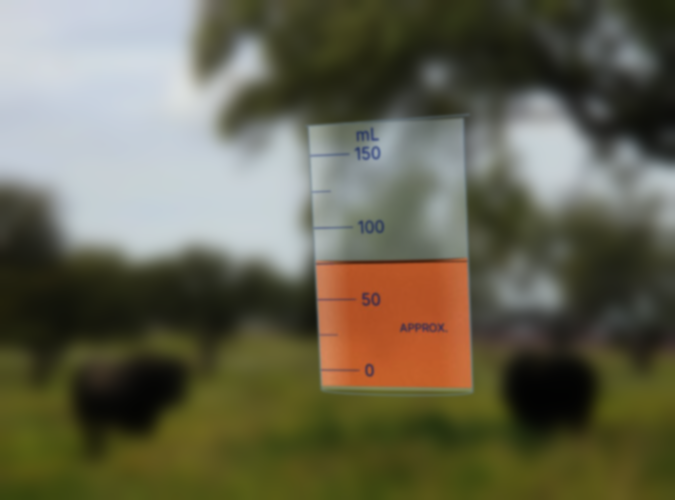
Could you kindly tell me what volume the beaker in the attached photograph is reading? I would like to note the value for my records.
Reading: 75 mL
